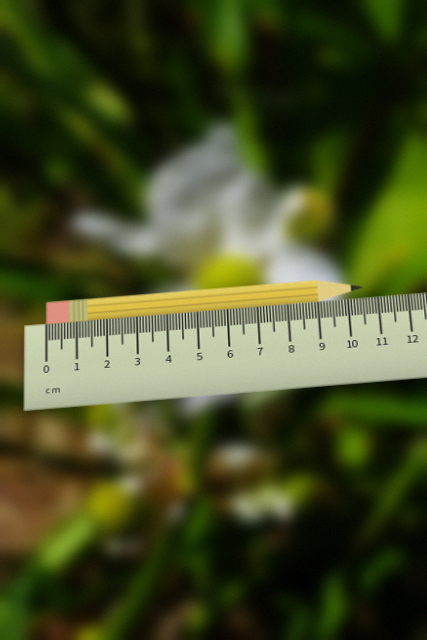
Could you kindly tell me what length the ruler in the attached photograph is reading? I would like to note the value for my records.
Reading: 10.5 cm
